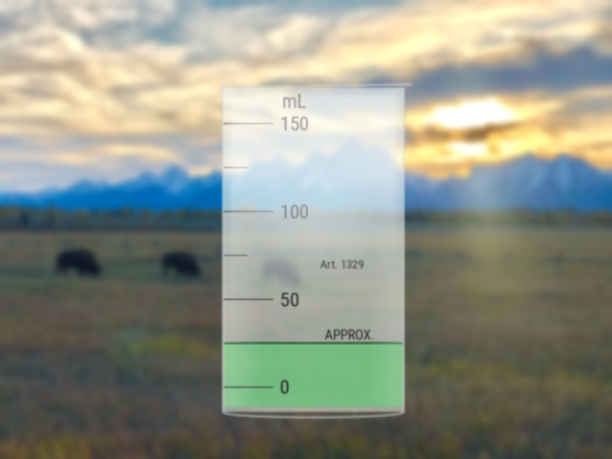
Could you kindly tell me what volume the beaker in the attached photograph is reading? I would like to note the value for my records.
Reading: 25 mL
